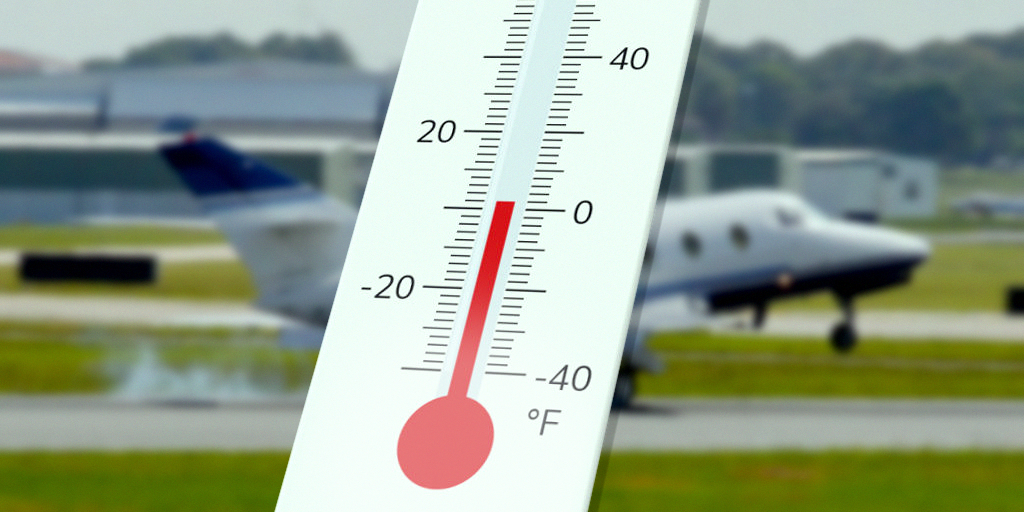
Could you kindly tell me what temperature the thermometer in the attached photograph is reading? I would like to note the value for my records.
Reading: 2 °F
